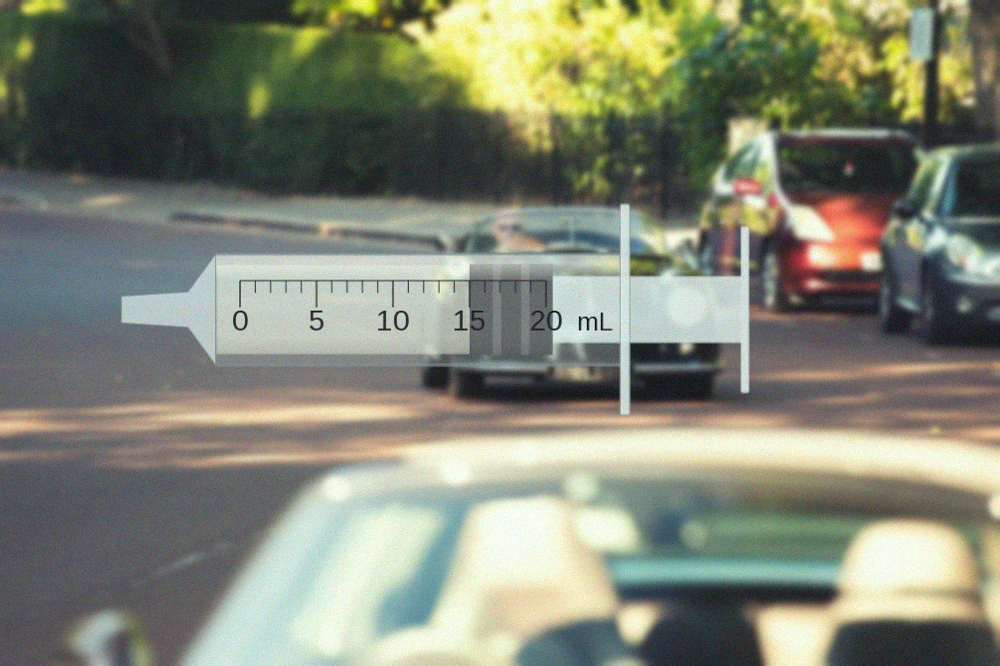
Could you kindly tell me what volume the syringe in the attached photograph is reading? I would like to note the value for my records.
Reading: 15 mL
